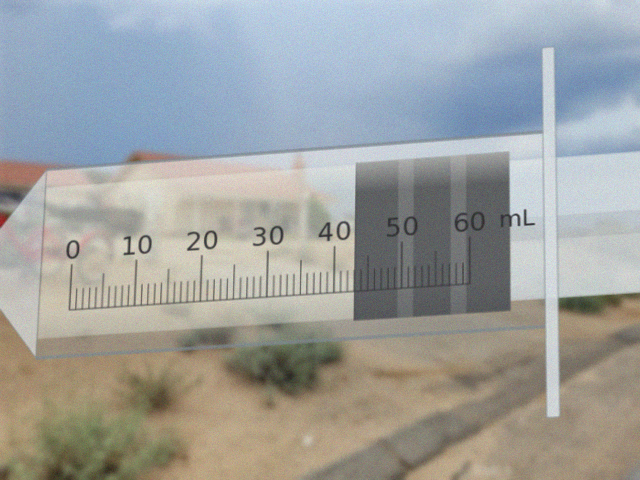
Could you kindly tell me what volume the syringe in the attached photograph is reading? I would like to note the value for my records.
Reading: 43 mL
